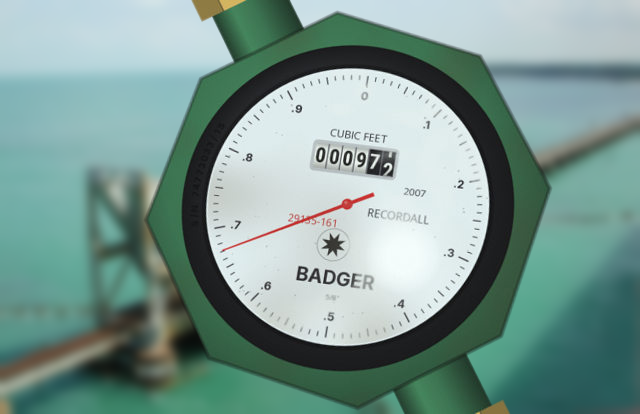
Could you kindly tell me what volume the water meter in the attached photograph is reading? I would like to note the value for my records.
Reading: 971.67 ft³
